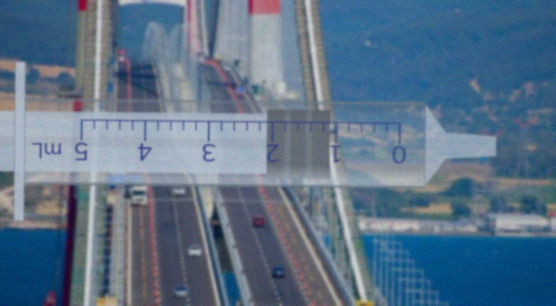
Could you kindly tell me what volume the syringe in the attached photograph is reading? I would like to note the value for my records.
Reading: 1.1 mL
